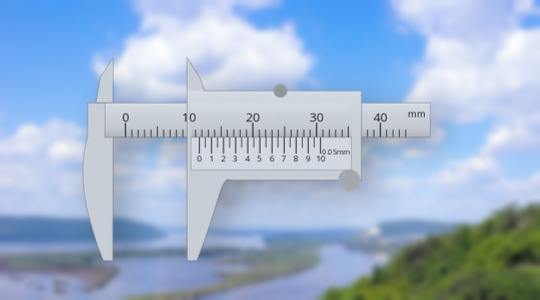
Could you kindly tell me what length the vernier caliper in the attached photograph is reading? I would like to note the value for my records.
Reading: 11.6 mm
